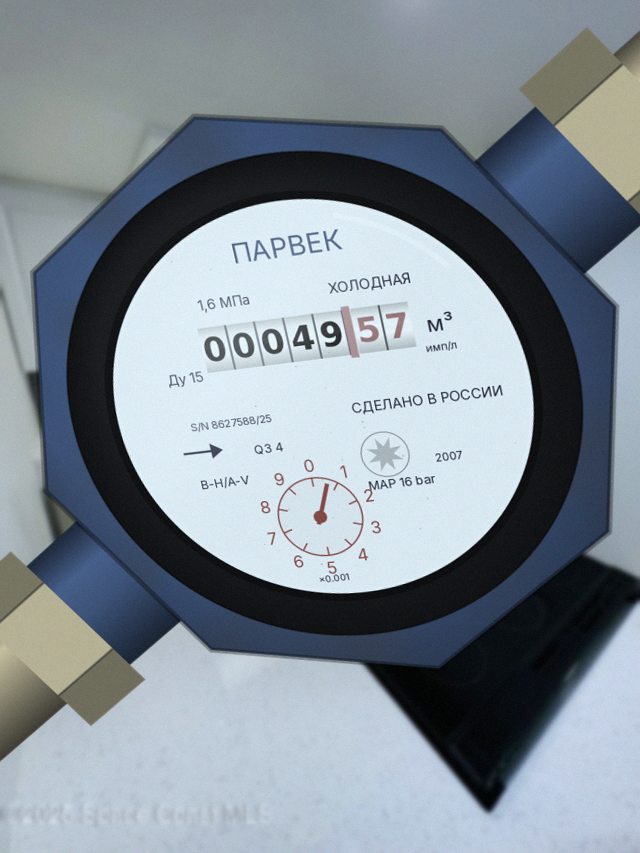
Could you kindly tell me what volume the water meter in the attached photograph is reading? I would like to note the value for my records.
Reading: 49.570 m³
